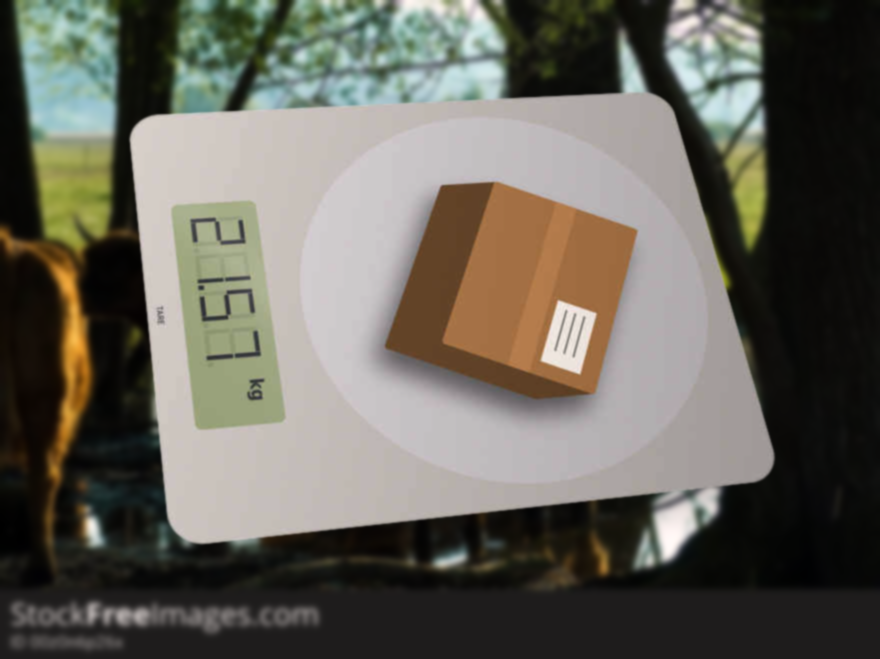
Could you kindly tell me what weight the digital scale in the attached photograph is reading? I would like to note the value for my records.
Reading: 21.57 kg
